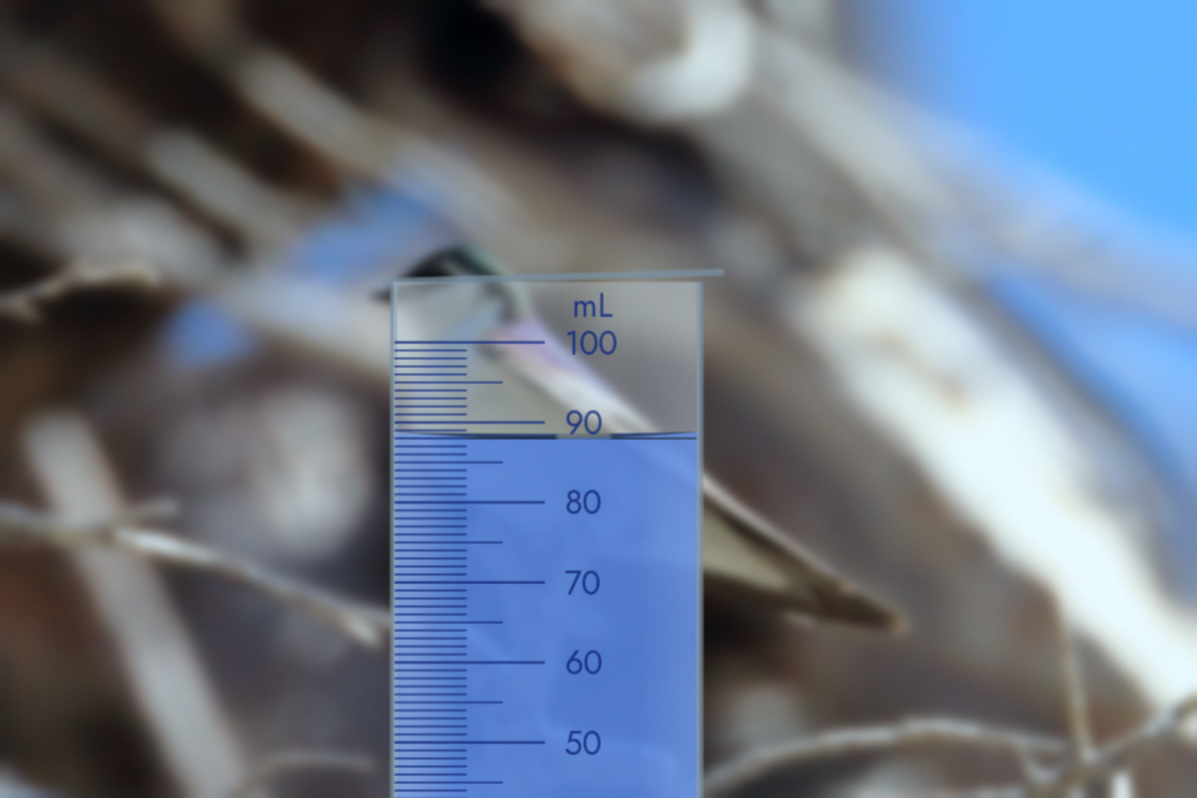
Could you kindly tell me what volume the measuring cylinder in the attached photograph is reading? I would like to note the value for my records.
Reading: 88 mL
